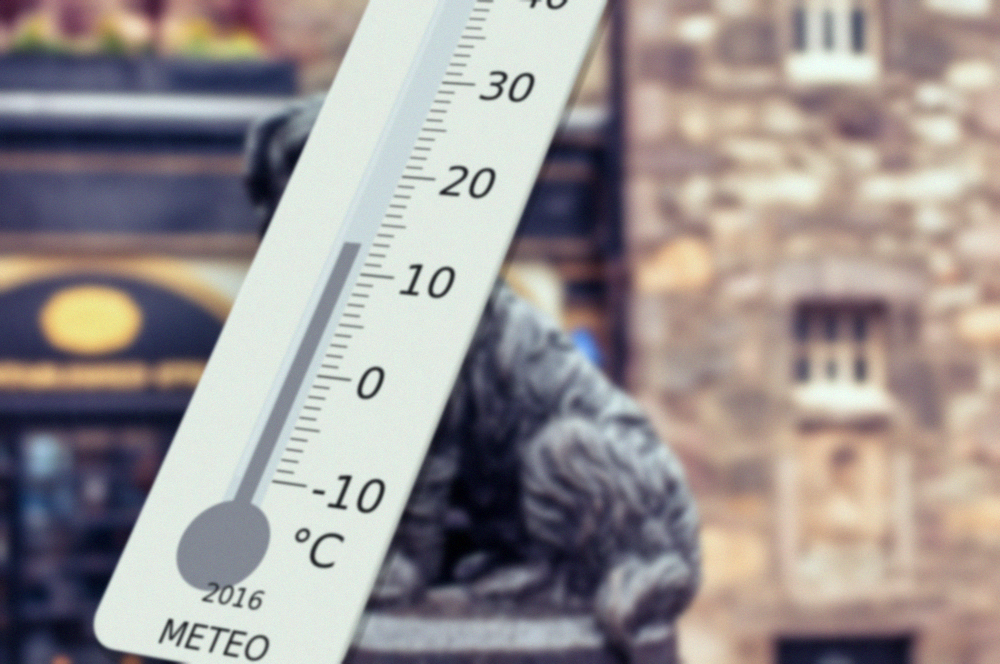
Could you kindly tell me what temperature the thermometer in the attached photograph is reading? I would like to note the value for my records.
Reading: 13 °C
